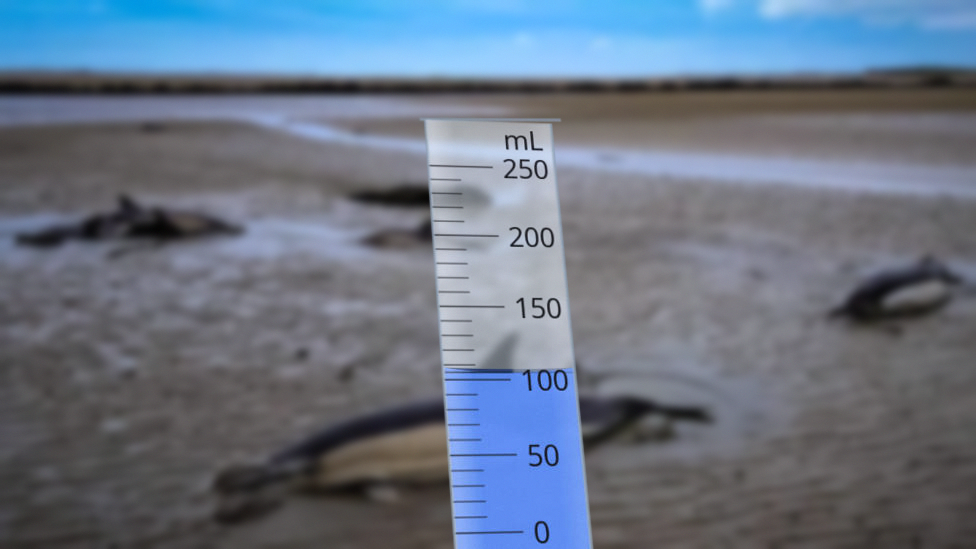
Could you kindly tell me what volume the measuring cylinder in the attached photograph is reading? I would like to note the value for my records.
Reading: 105 mL
